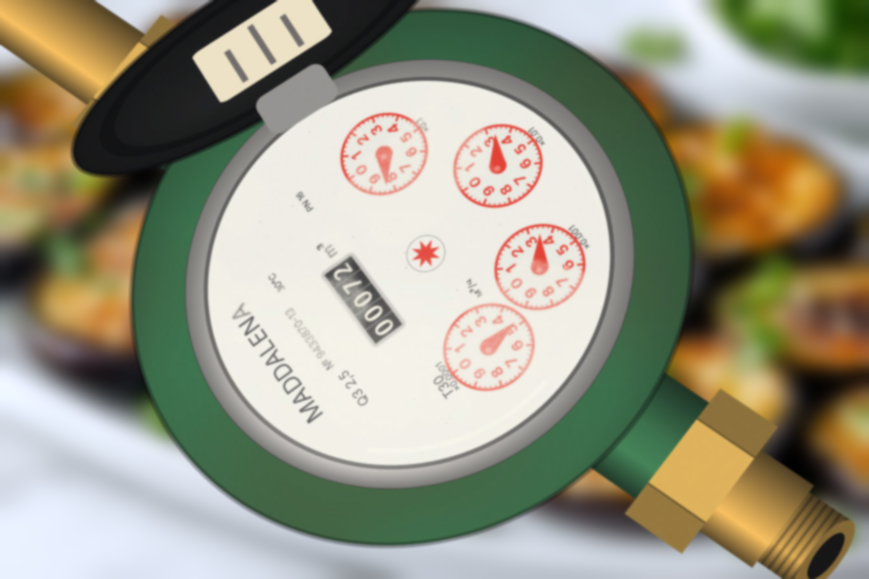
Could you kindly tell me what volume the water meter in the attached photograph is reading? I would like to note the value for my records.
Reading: 72.8334 m³
